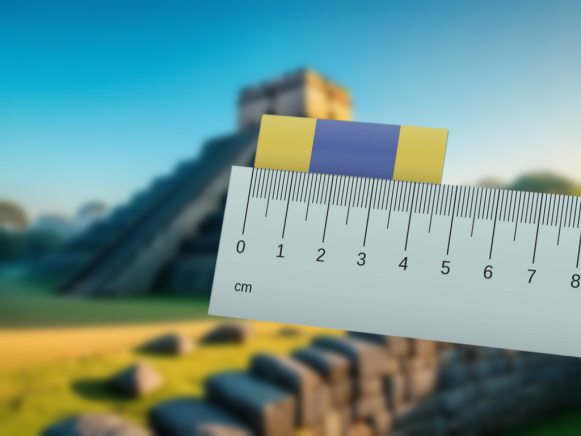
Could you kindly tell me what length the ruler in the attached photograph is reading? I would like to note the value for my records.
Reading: 4.6 cm
